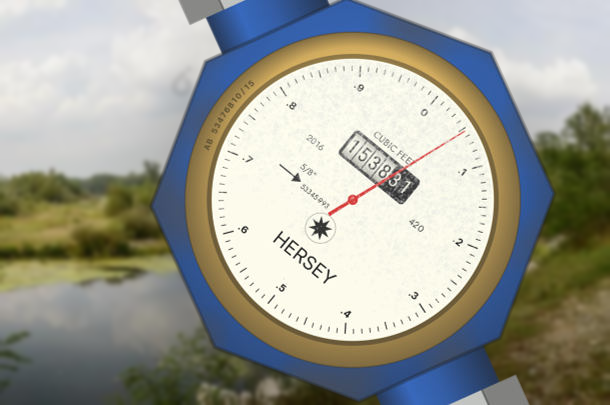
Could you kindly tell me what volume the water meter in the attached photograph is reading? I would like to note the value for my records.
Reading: 153831.05 ft³
